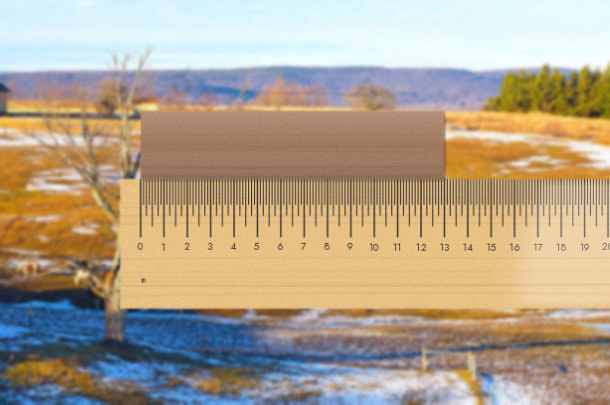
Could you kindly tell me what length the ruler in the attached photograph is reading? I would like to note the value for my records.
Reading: 13 in
